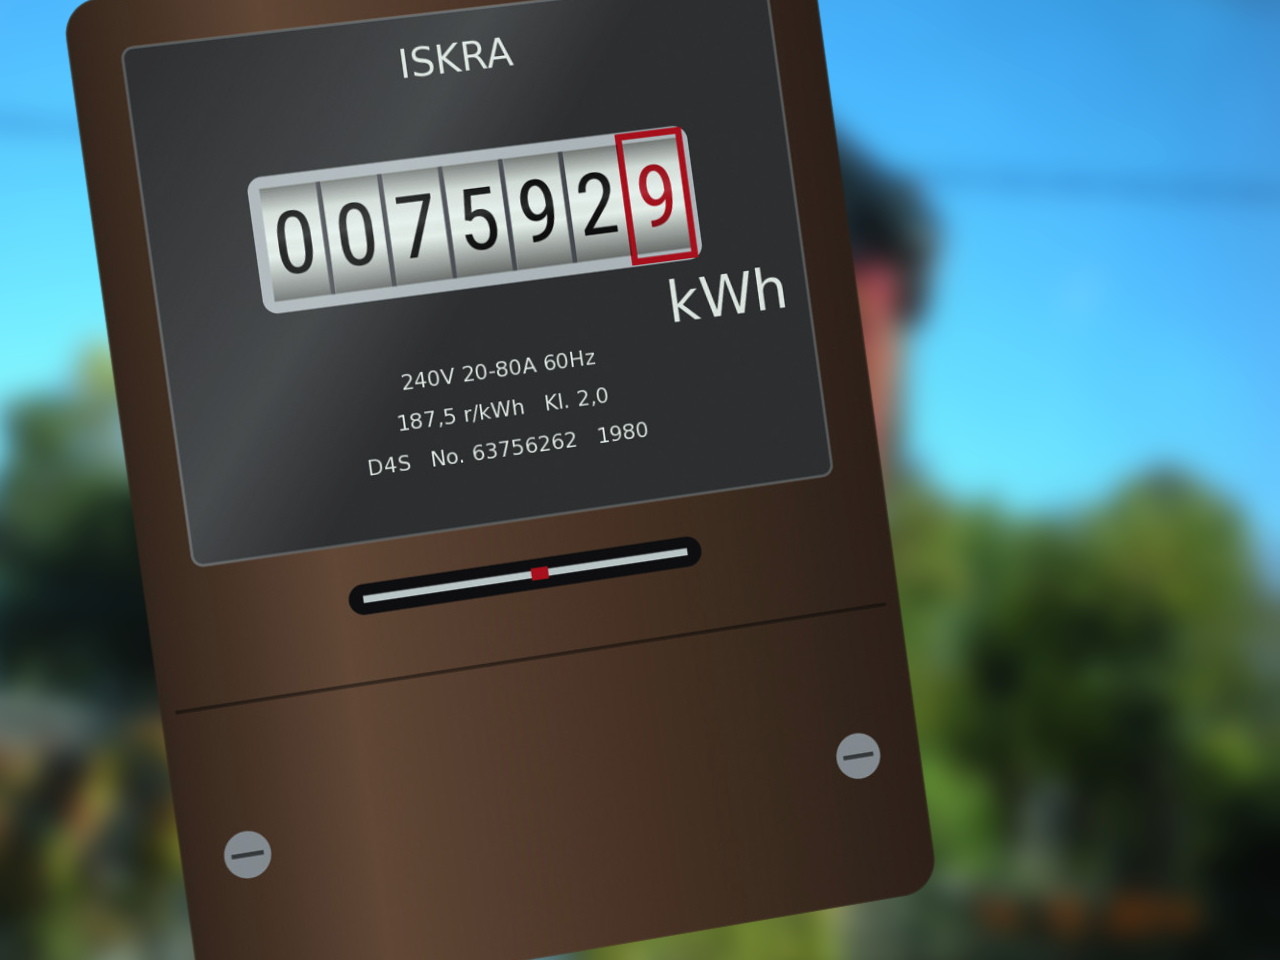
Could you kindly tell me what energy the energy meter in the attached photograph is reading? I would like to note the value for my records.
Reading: 7592.9 kWh
